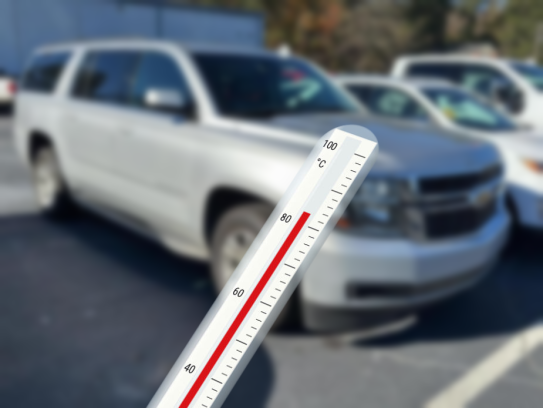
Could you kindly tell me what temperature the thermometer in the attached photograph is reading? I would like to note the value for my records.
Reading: 83 °C
